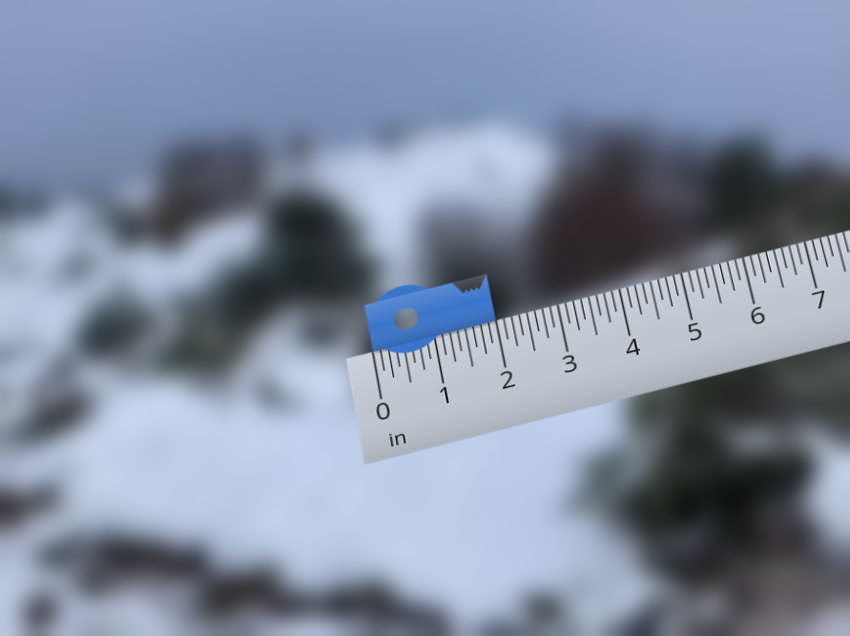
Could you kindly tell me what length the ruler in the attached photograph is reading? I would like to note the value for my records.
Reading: 2 in
